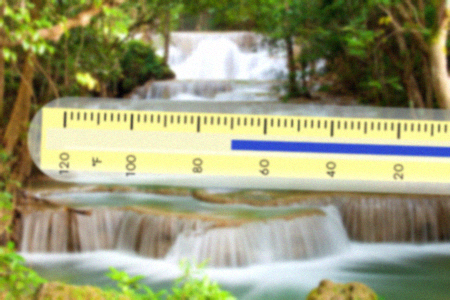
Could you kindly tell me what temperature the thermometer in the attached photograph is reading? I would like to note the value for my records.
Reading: 70 °F
